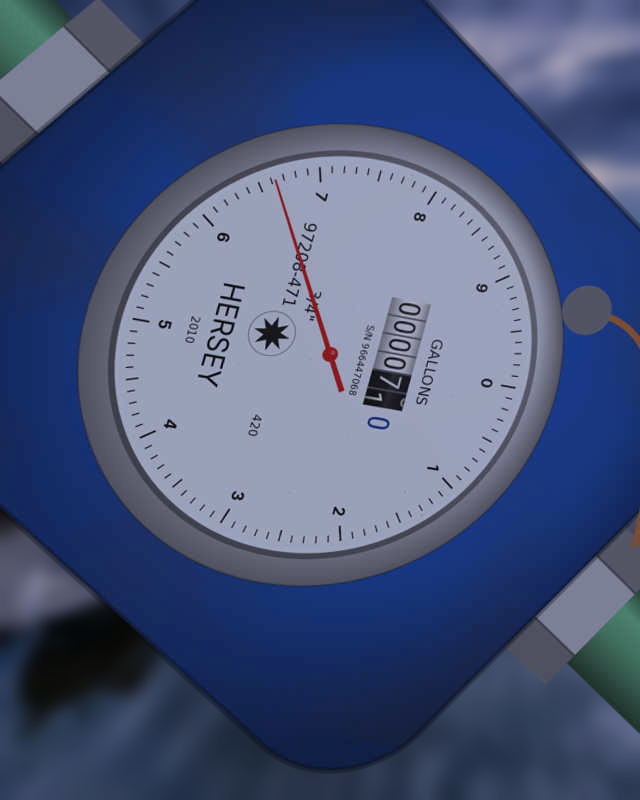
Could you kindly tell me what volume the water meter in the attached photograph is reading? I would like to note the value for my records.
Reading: 706.6 gal
